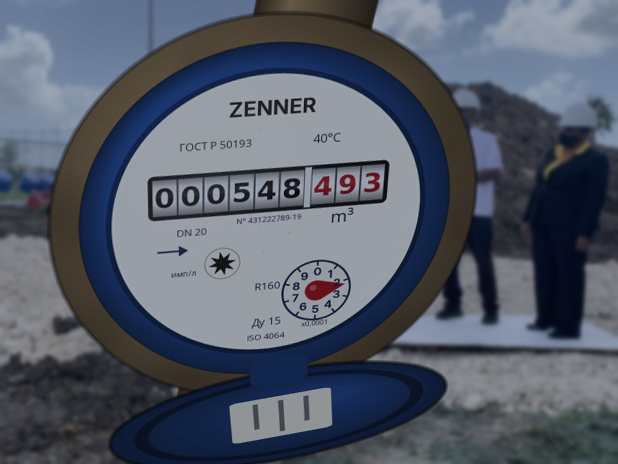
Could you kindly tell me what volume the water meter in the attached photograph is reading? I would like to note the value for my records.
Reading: 548.4932 m³
